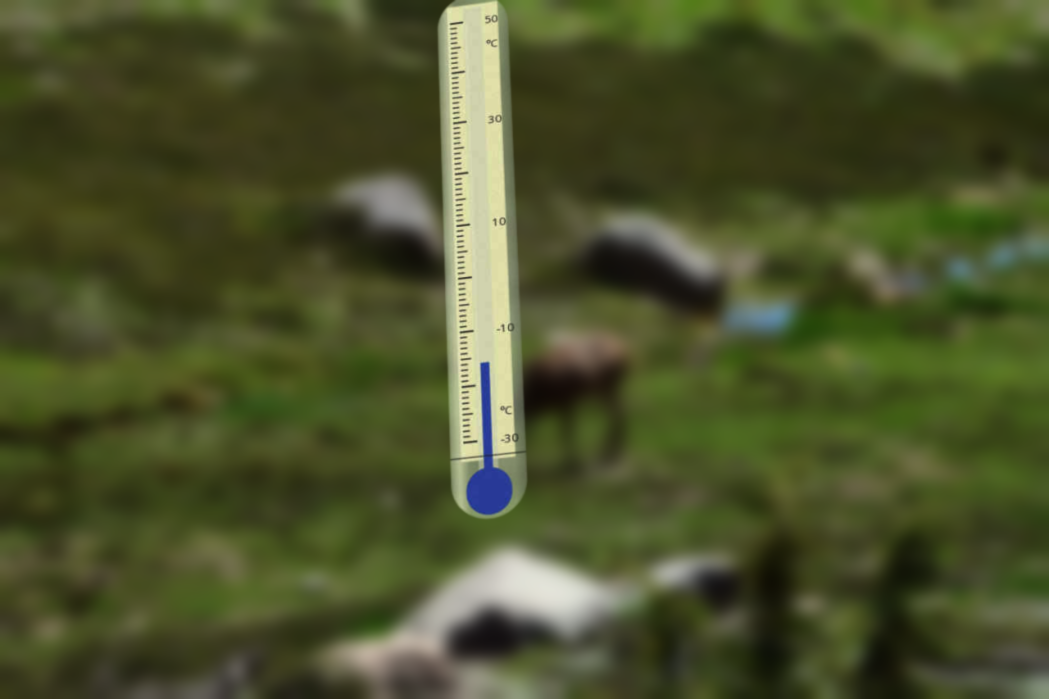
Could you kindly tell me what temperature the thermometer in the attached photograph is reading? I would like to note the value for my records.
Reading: -16 °C
